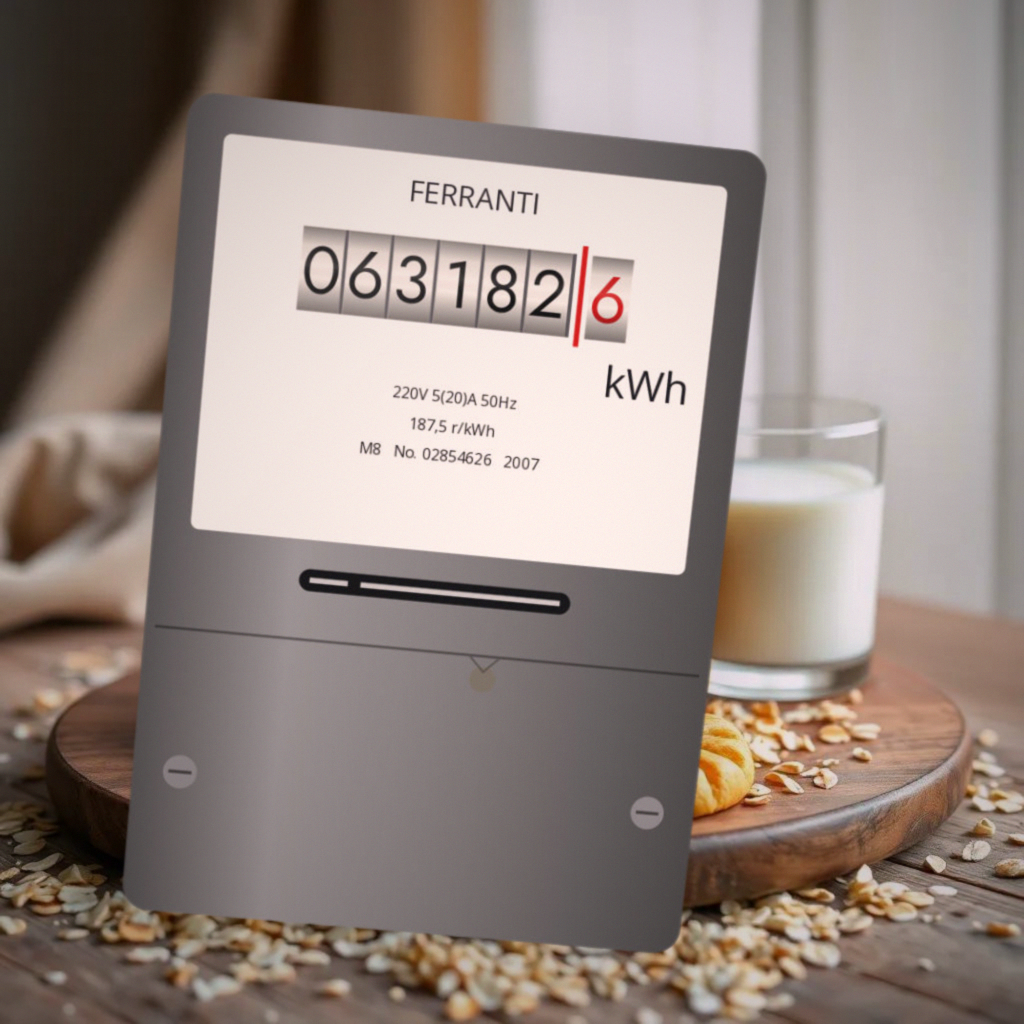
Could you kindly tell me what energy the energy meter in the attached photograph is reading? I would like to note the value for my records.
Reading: 63182.6 kWh
